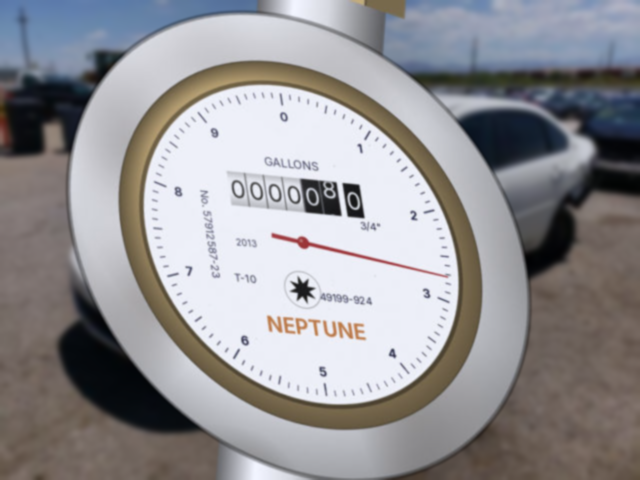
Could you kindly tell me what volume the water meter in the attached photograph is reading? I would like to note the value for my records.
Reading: 82.7 gal
